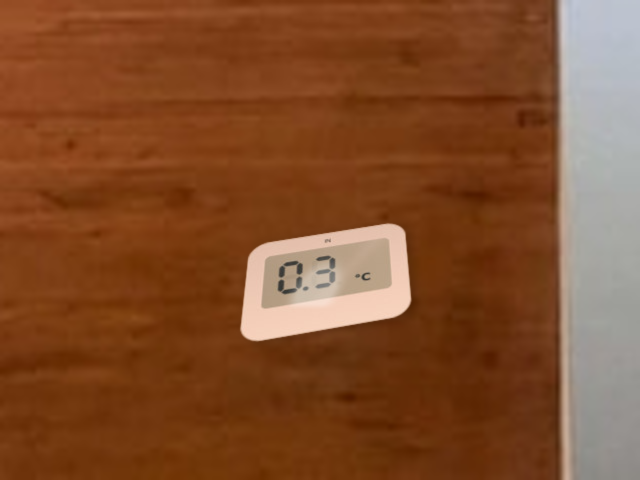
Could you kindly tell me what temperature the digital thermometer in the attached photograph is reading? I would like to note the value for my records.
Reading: 0.3 °C
